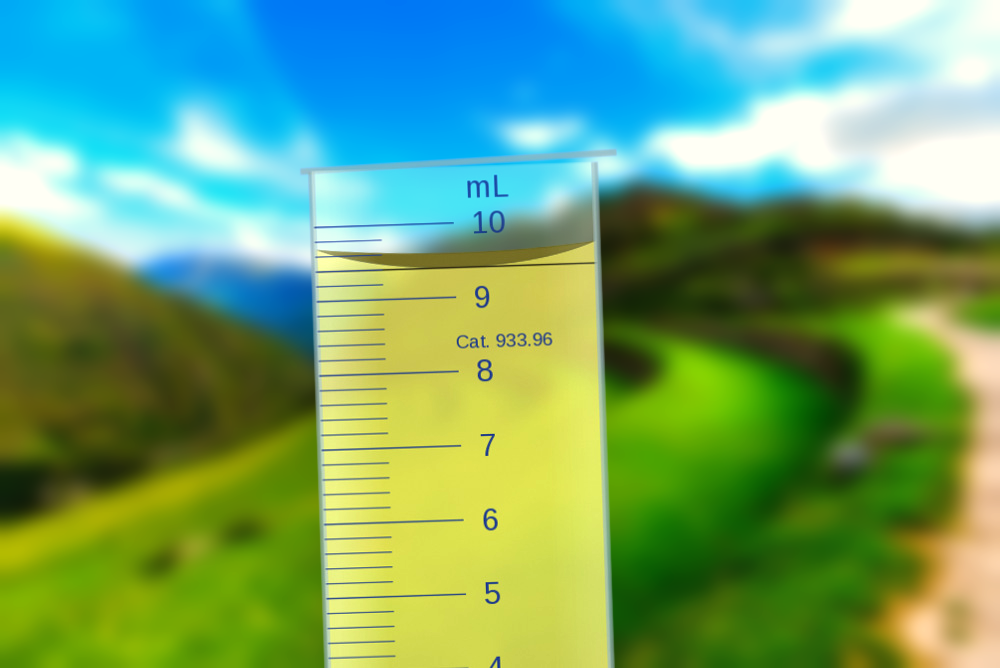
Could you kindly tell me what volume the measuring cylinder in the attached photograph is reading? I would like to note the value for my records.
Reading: 9.4 mL
